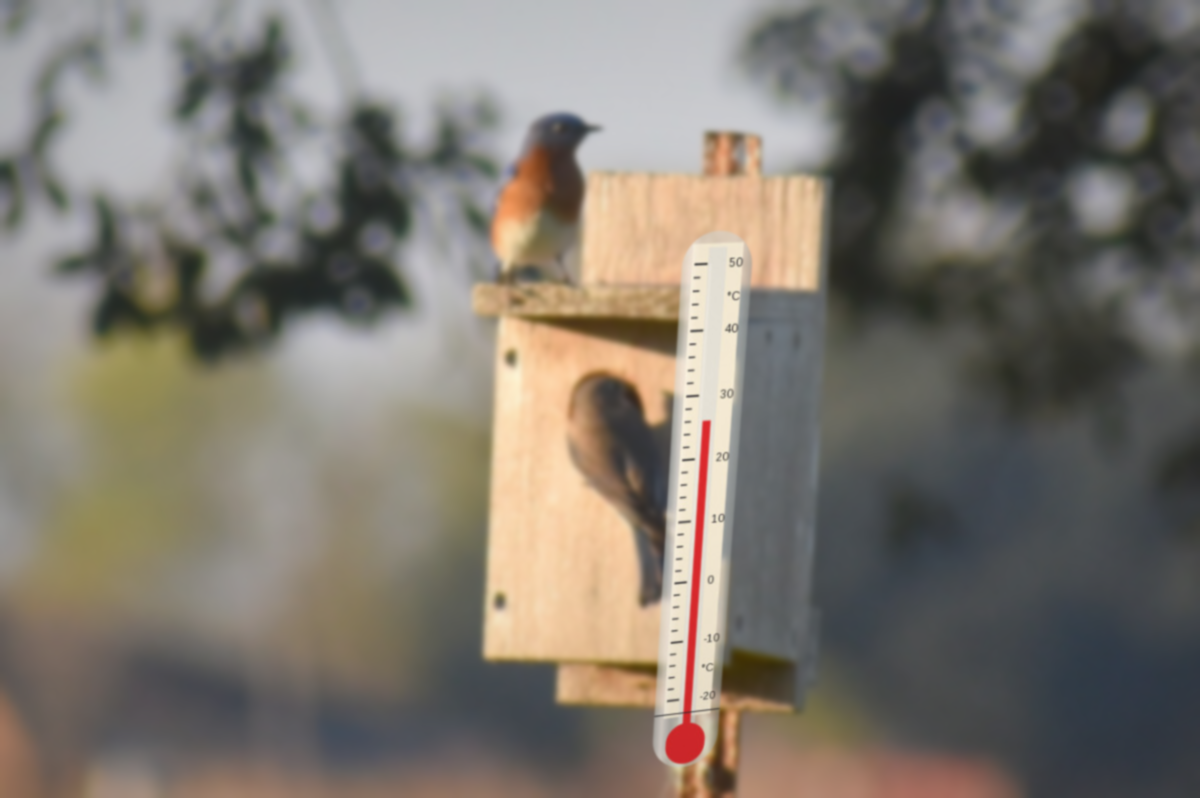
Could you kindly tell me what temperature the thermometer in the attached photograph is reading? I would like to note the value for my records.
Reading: 26 °C
